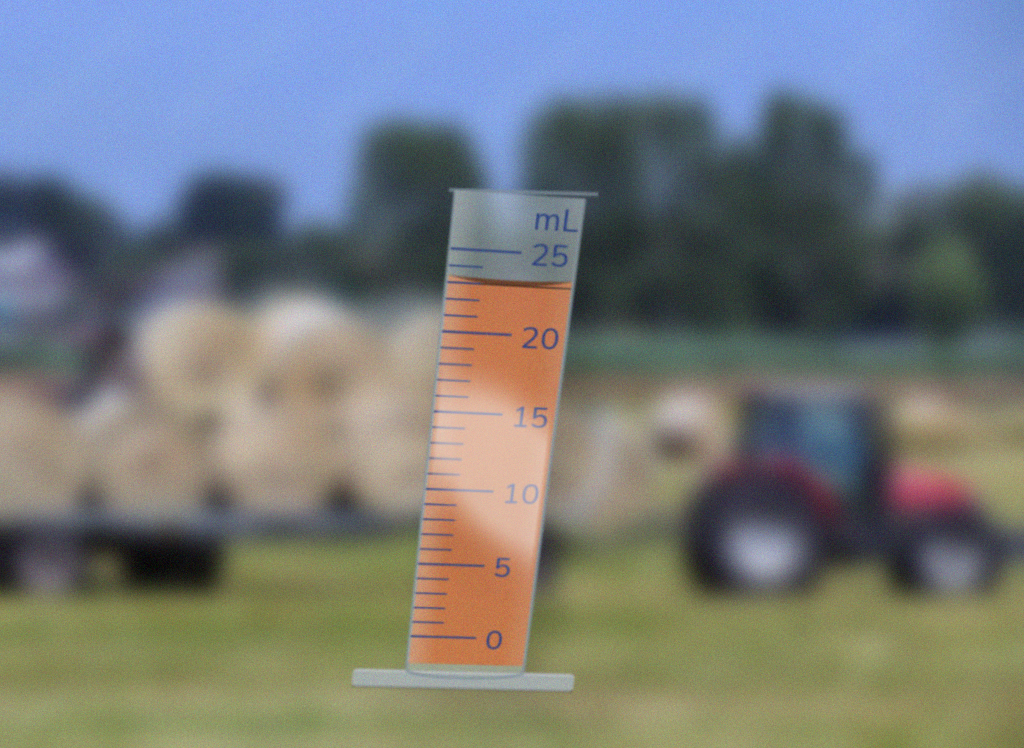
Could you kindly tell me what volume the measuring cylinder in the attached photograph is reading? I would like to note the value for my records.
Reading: 23 mL
